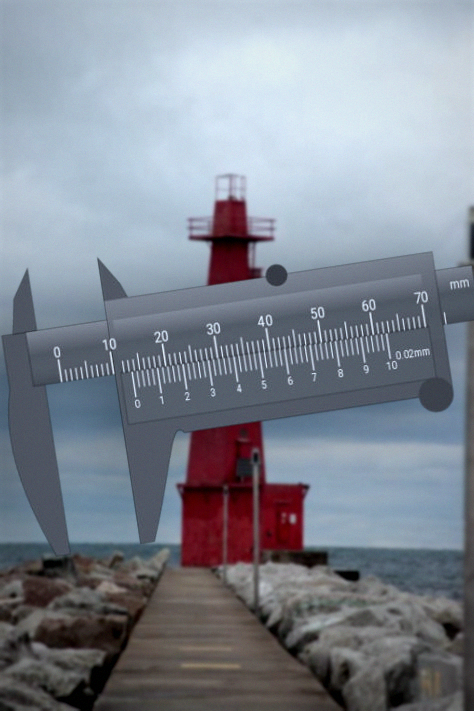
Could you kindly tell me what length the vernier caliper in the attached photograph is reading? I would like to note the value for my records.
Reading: 13.5 mm
